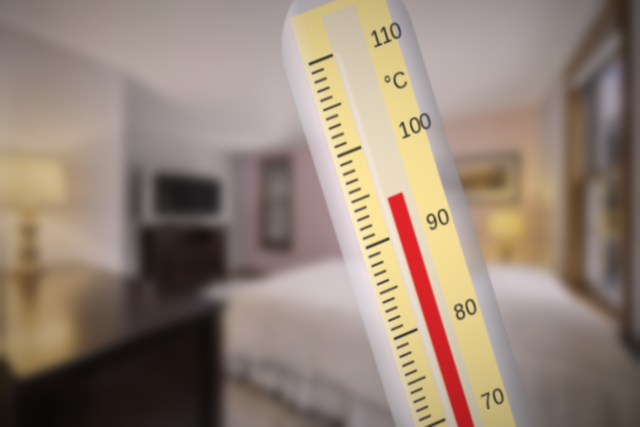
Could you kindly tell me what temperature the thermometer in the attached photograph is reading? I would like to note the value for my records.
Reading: 94 °C
